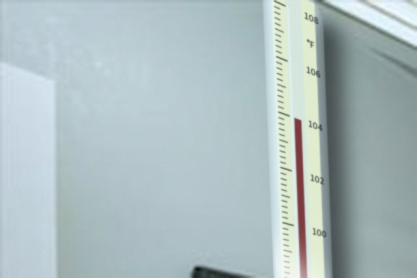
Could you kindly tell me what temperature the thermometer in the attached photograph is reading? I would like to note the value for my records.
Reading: 104 °F
